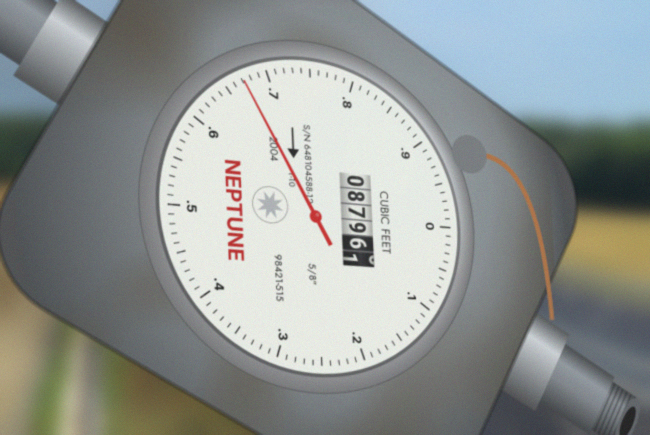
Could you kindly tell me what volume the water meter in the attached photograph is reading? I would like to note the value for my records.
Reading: 87960.67 ft³
